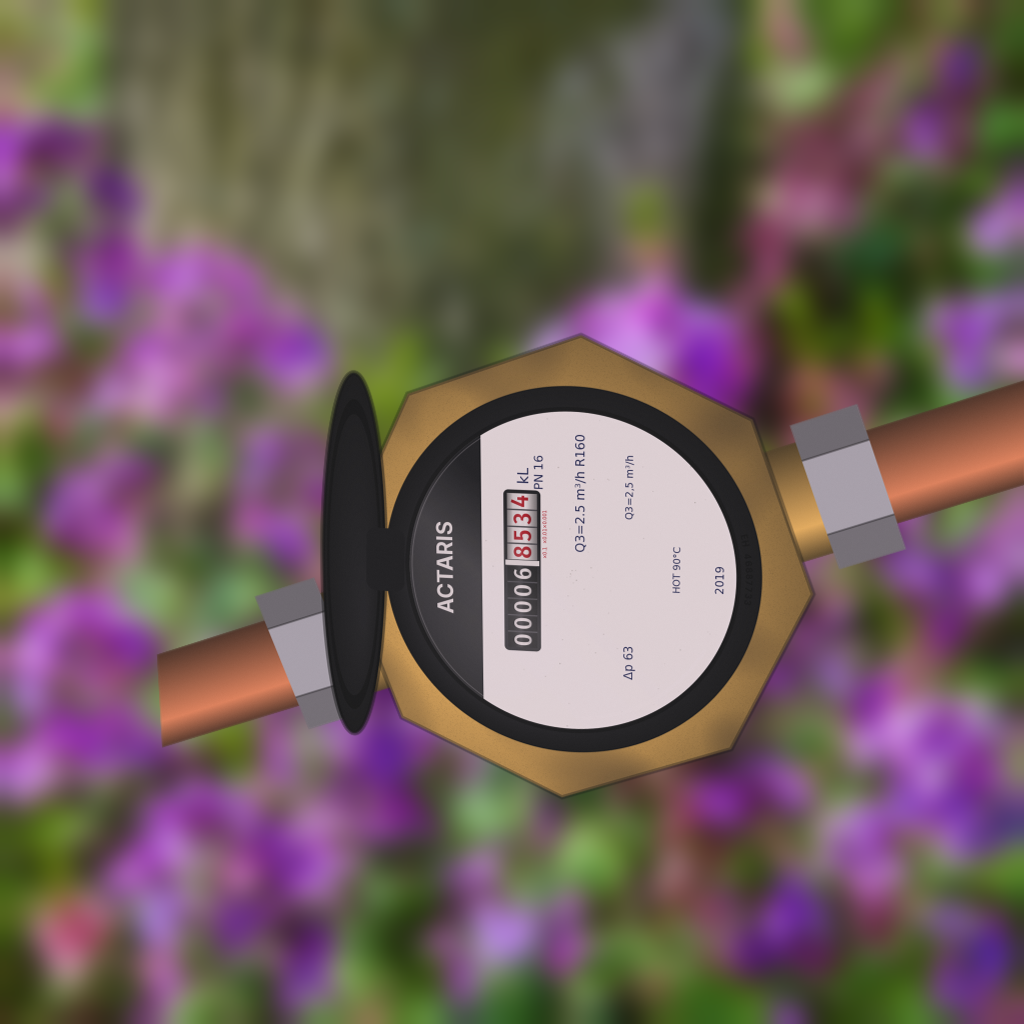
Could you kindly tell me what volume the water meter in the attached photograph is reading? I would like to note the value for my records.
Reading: 6.8534 kL
